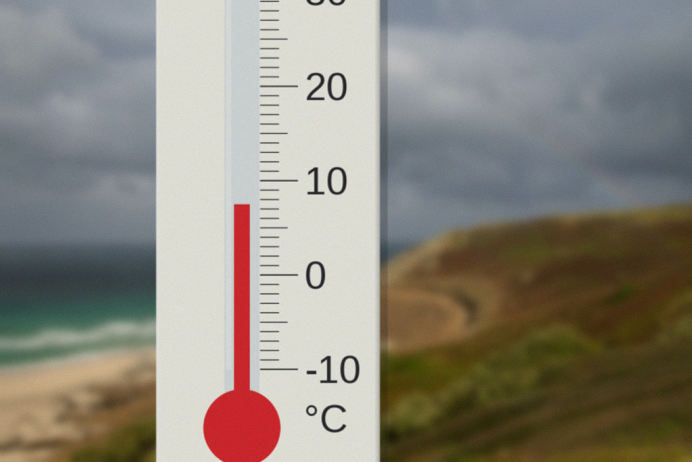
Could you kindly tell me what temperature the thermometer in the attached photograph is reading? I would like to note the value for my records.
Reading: 7.5 °C
